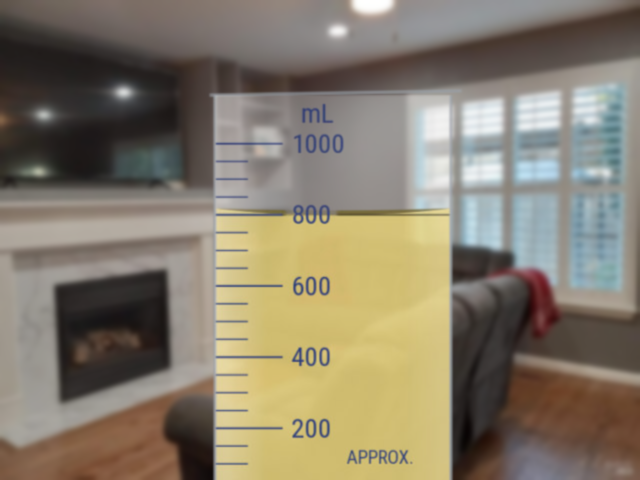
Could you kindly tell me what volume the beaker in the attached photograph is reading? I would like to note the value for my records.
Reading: 800 mL
